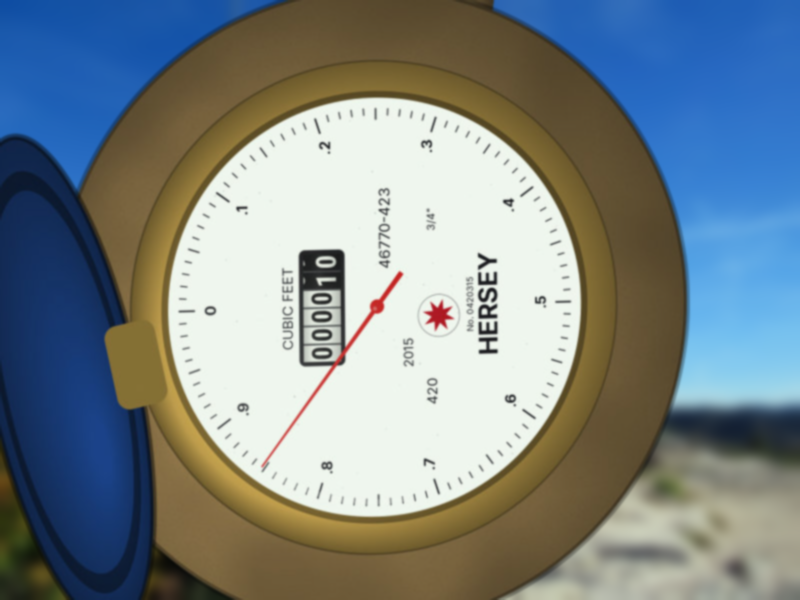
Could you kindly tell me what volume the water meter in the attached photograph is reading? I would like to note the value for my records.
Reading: 9.85 ft³
